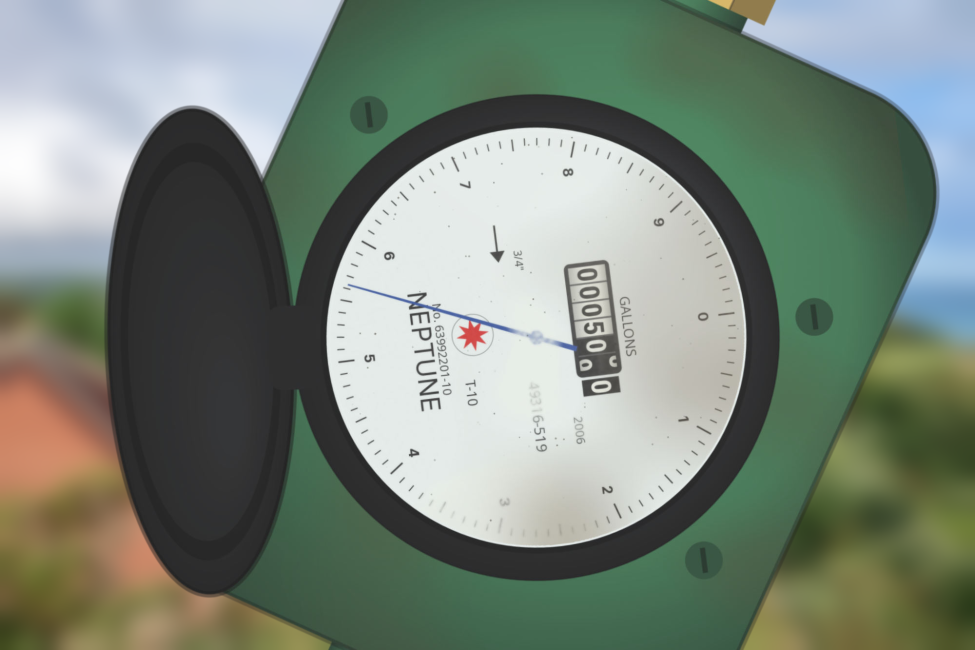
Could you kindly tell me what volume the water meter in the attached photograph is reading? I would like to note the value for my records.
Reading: 5085.6 gal
